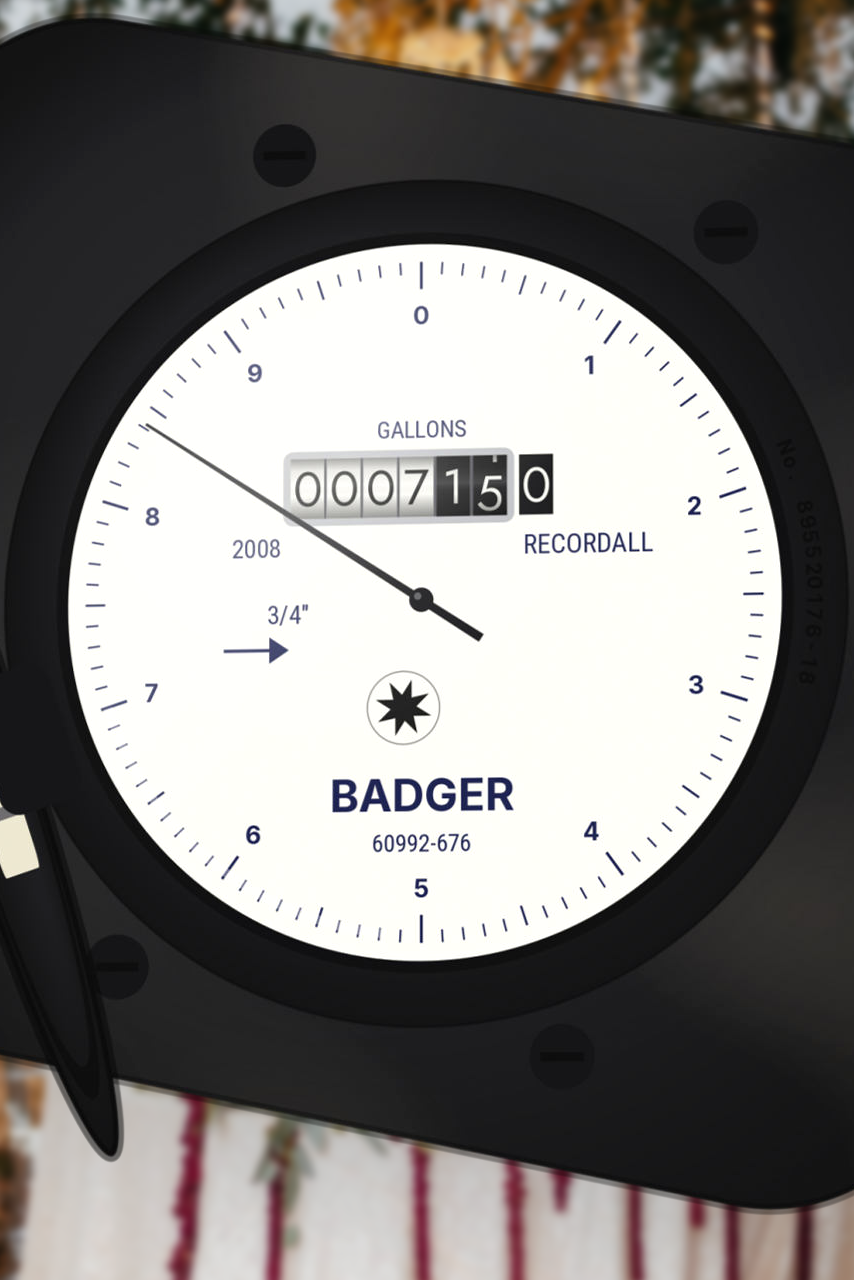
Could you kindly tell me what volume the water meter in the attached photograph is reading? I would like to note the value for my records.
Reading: 7148.4 gal
